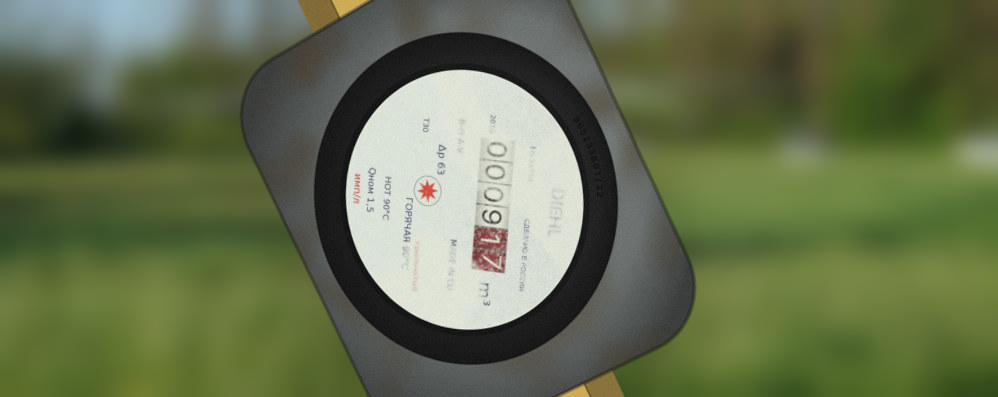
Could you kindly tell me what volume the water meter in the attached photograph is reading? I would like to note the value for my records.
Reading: 9.17 m³
